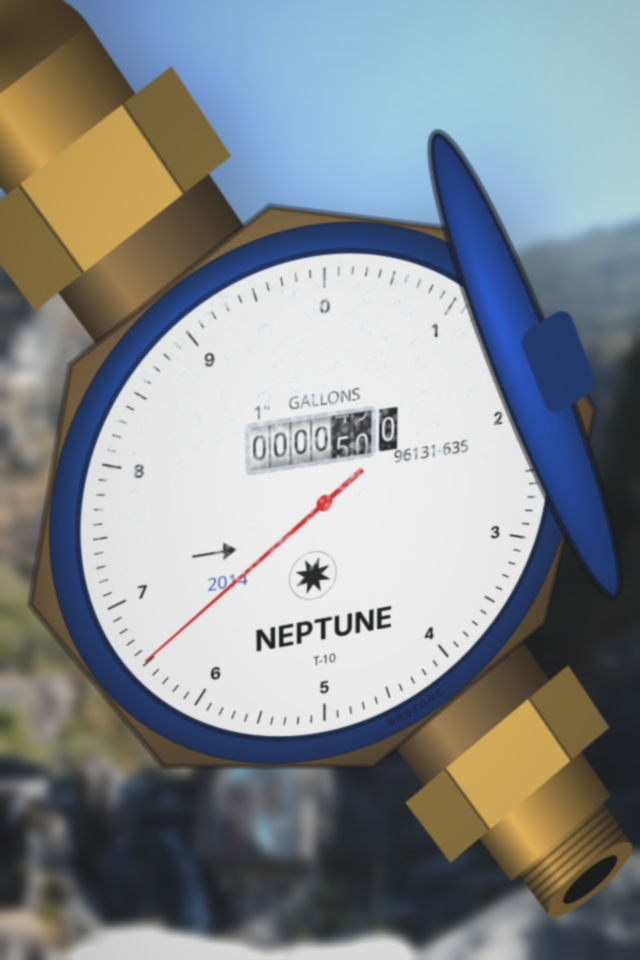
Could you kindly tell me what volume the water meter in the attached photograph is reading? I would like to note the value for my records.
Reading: 496.5 gal
